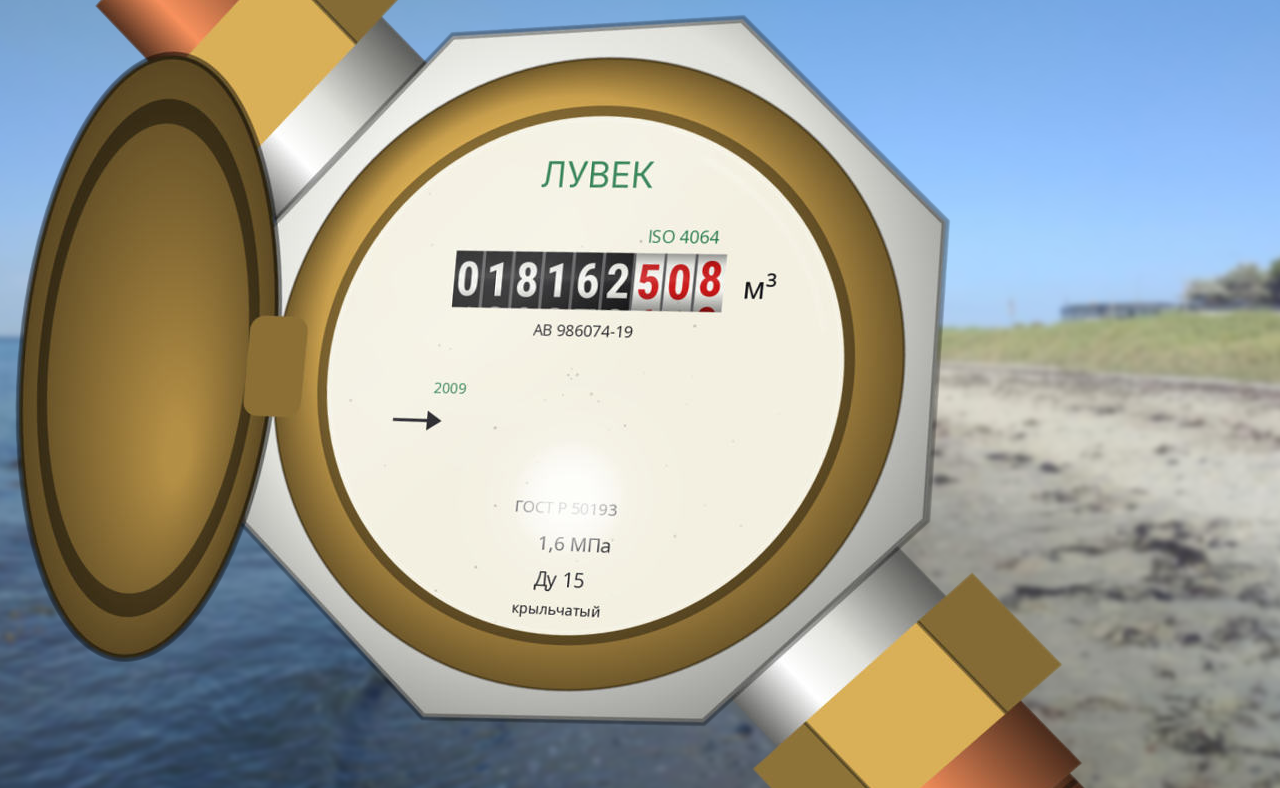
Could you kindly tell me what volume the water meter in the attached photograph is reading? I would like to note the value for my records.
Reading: 18162.508 m³
